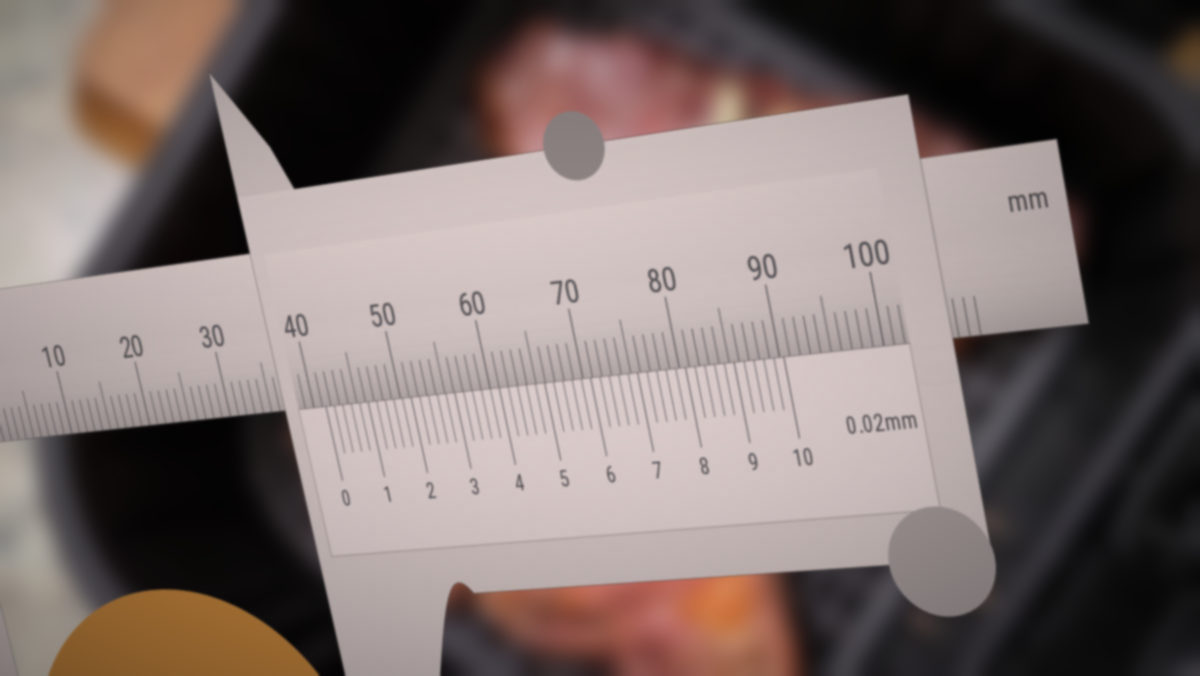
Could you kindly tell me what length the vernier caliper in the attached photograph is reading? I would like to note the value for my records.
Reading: 41.4 mm
